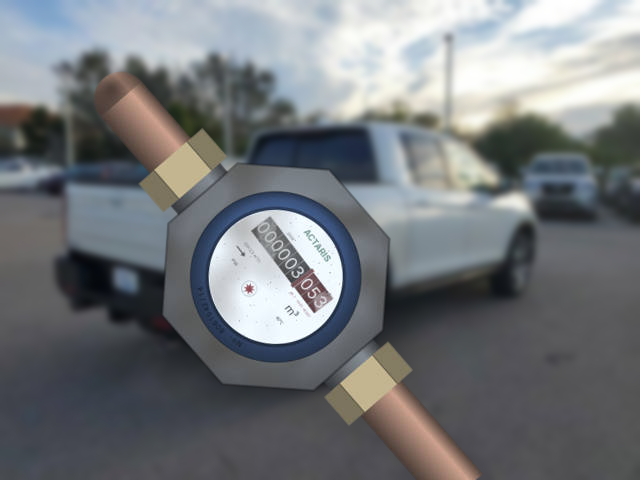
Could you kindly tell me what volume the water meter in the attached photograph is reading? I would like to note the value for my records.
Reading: 3.053 m³
